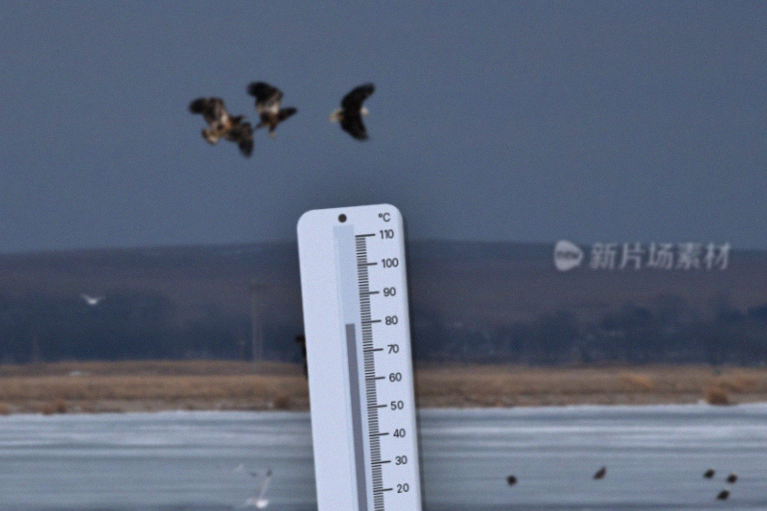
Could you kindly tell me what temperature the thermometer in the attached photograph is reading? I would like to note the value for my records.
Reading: 80 °C
